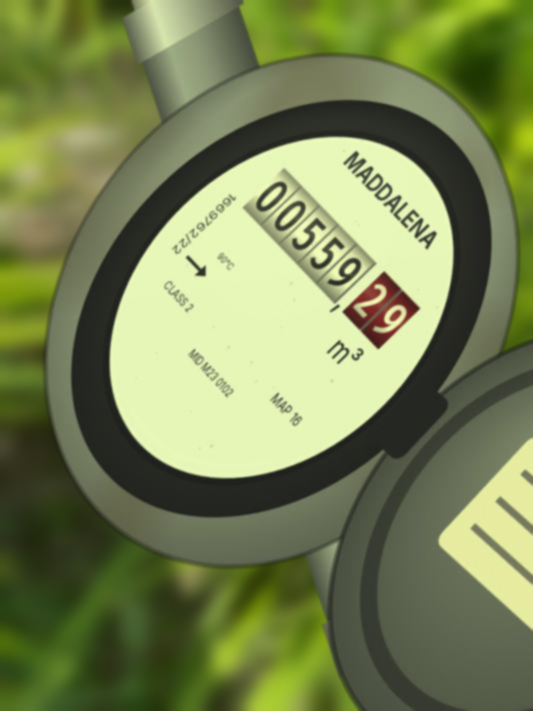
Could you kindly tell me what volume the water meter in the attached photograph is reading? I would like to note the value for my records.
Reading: 559.29 m³
